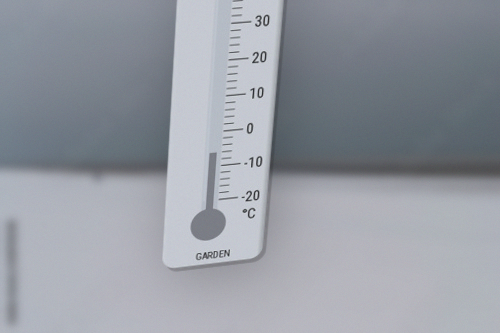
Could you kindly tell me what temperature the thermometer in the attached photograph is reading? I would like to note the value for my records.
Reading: -6 °C
